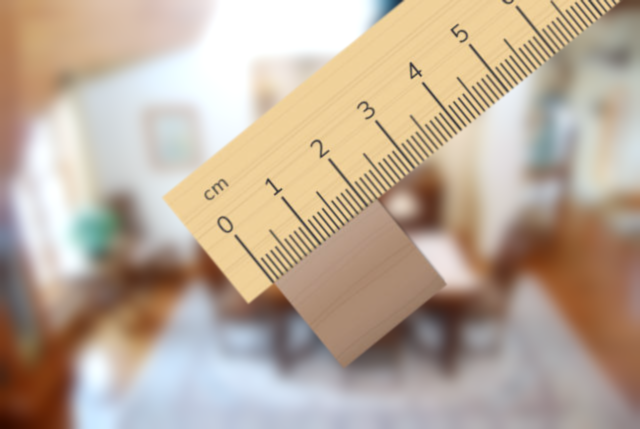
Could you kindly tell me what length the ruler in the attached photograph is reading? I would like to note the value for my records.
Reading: 2.2 cm
